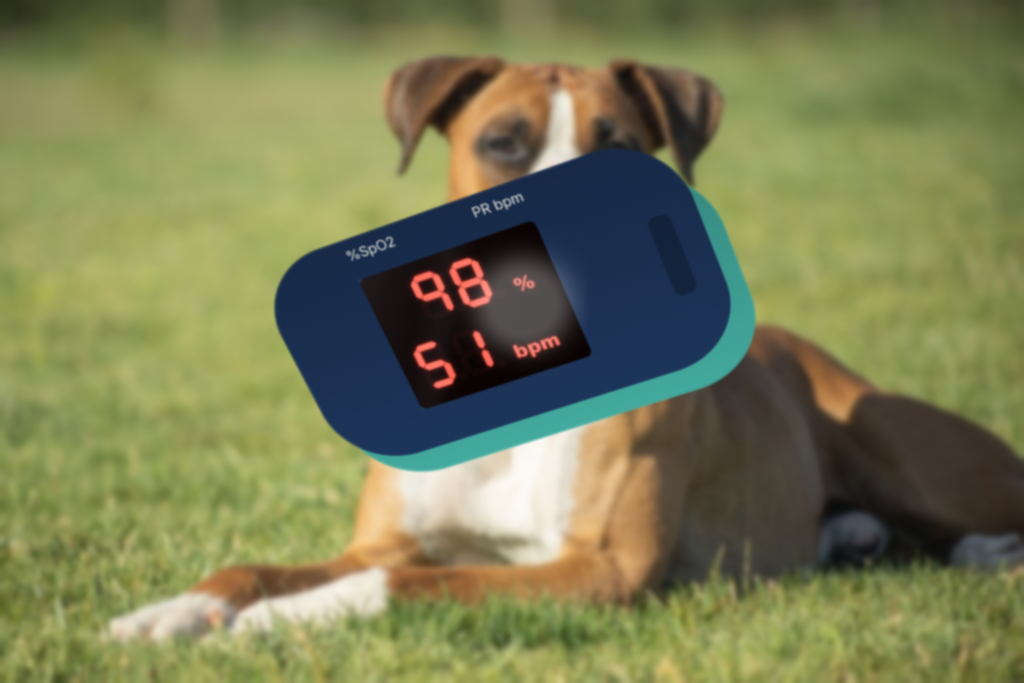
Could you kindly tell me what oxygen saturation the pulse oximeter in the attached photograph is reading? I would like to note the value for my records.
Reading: 98 %
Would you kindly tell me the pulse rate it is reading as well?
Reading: 51 bpm
